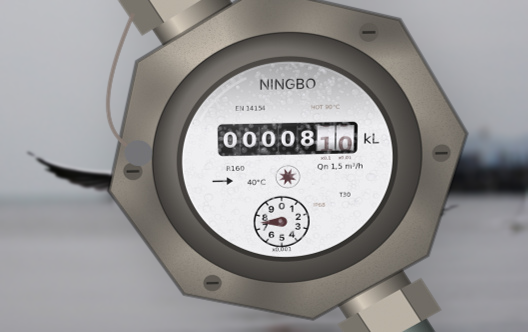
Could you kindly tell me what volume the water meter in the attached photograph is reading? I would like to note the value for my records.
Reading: 8.097 kL
